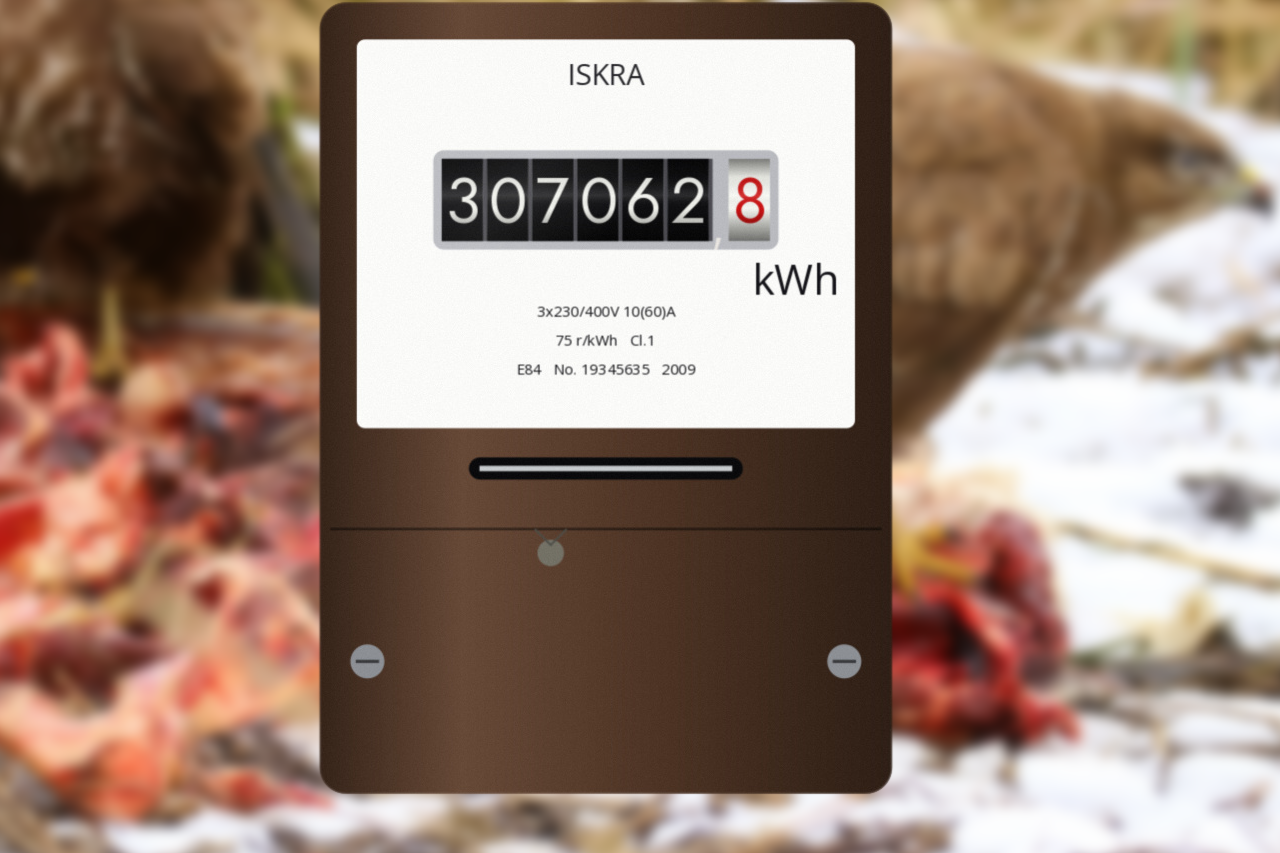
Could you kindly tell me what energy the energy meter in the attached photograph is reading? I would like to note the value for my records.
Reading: 307062.8 kWh
